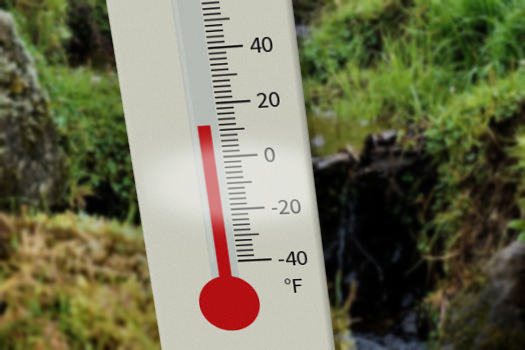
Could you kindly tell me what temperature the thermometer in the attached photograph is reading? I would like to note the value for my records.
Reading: 12 °F
